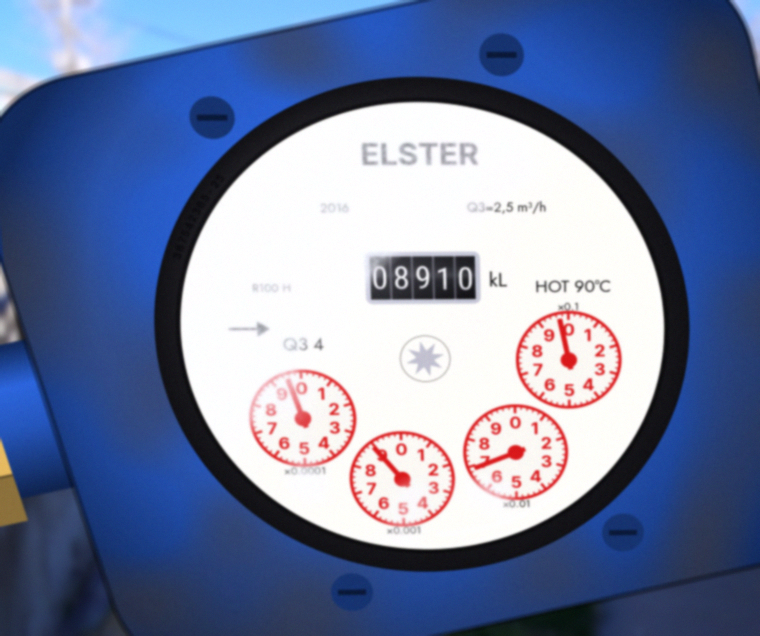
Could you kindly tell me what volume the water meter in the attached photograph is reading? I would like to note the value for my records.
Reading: 8909.9689 kL
